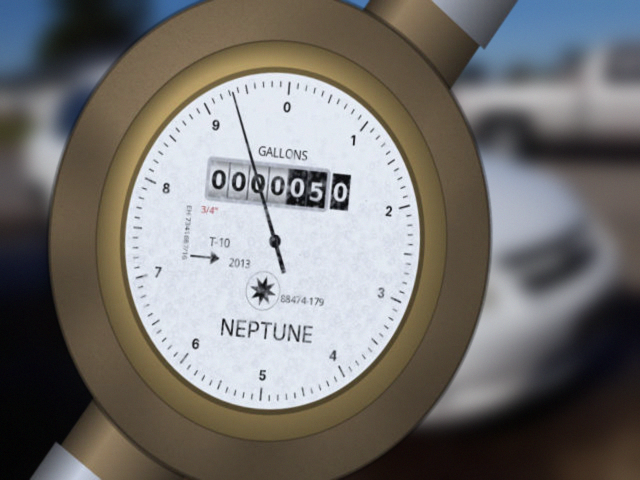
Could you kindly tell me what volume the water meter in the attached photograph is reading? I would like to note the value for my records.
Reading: 49.3 gal
